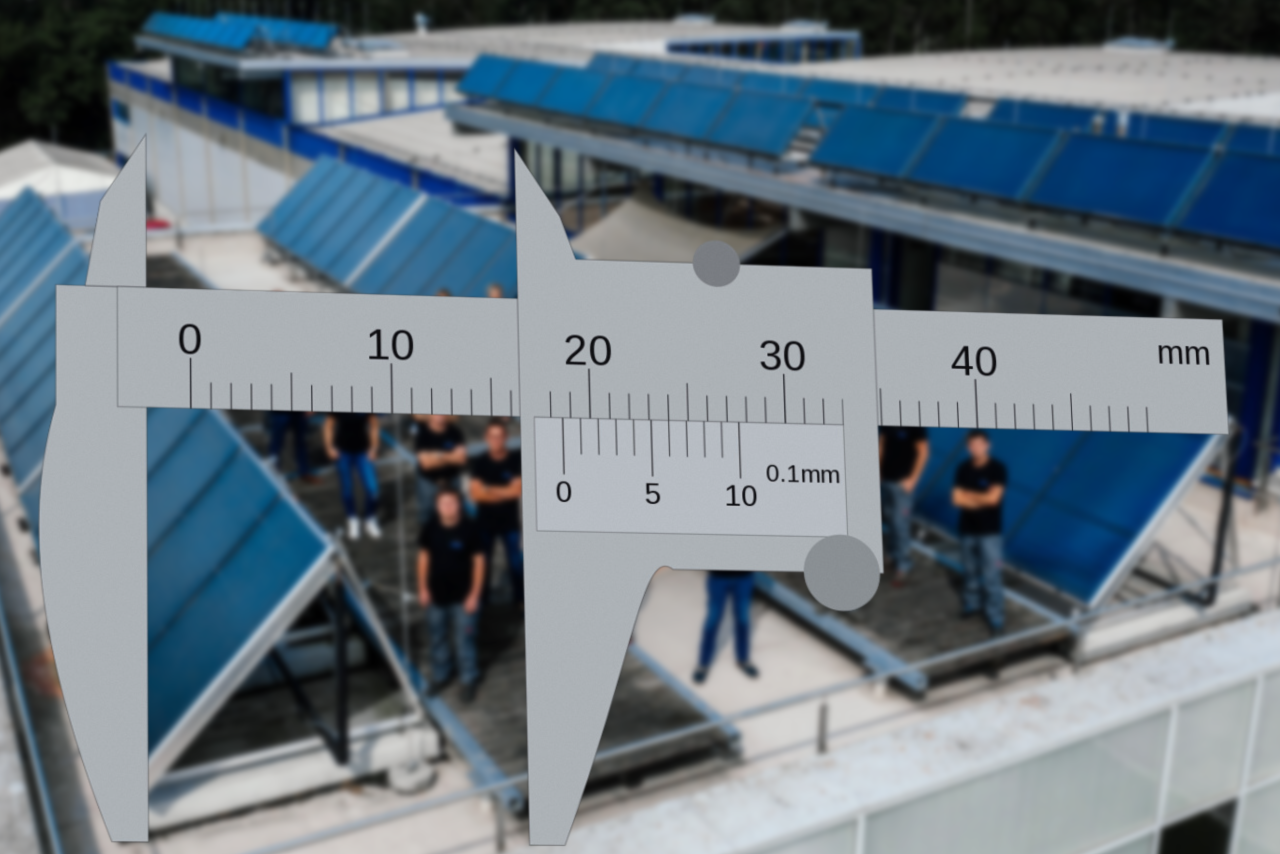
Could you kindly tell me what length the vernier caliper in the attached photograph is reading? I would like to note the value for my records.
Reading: 18.6 mm
